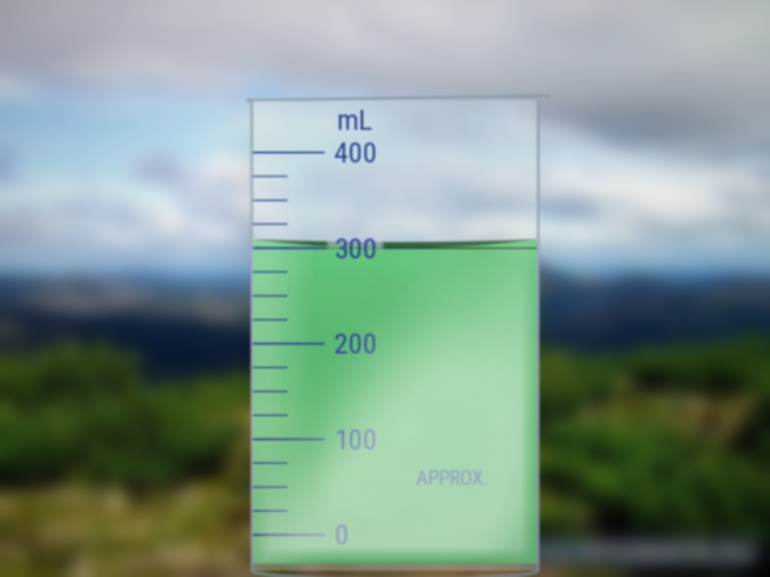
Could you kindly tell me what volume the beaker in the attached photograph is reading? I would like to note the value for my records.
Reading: 300 mL
